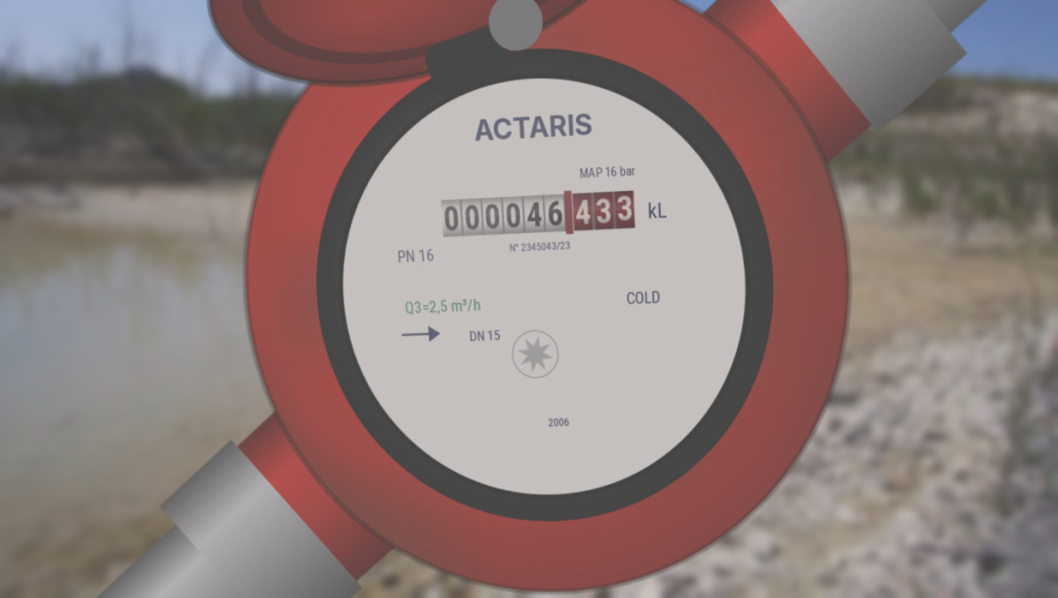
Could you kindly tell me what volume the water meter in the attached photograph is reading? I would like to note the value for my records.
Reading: 46.433 kL
